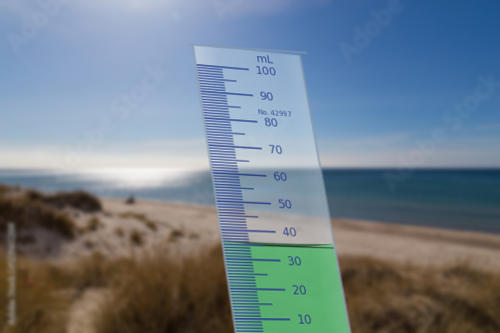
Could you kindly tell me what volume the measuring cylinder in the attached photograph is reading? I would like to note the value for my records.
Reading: 35 mL
